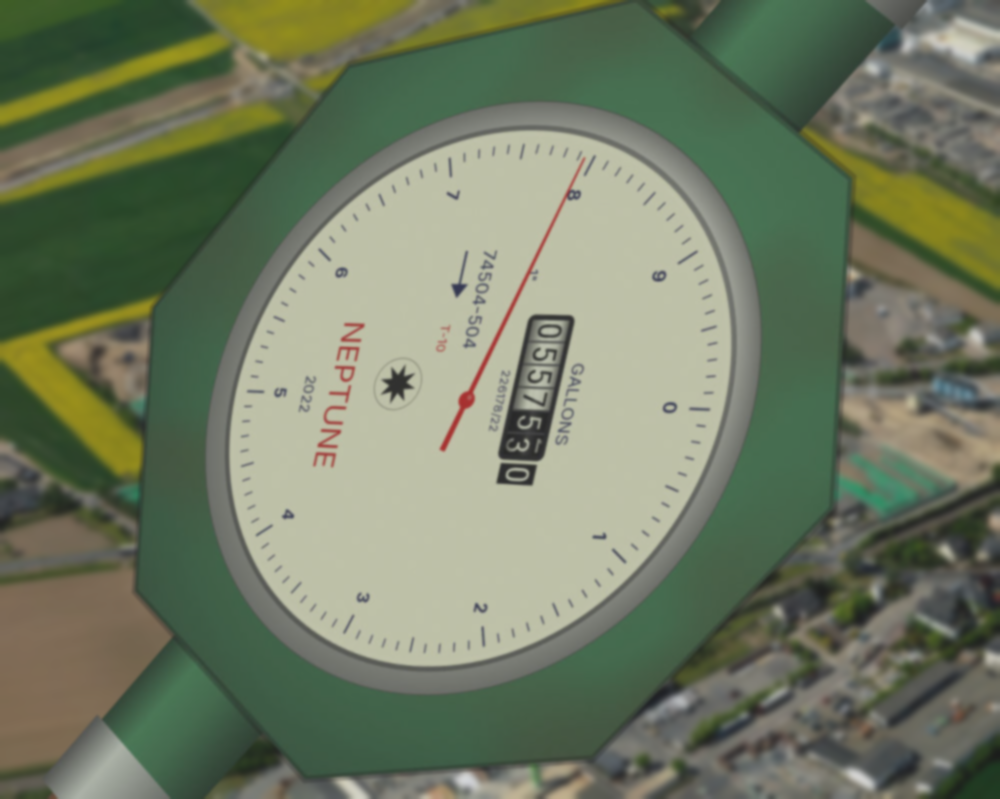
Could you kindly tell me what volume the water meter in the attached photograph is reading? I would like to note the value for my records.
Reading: 557527.9 gal
